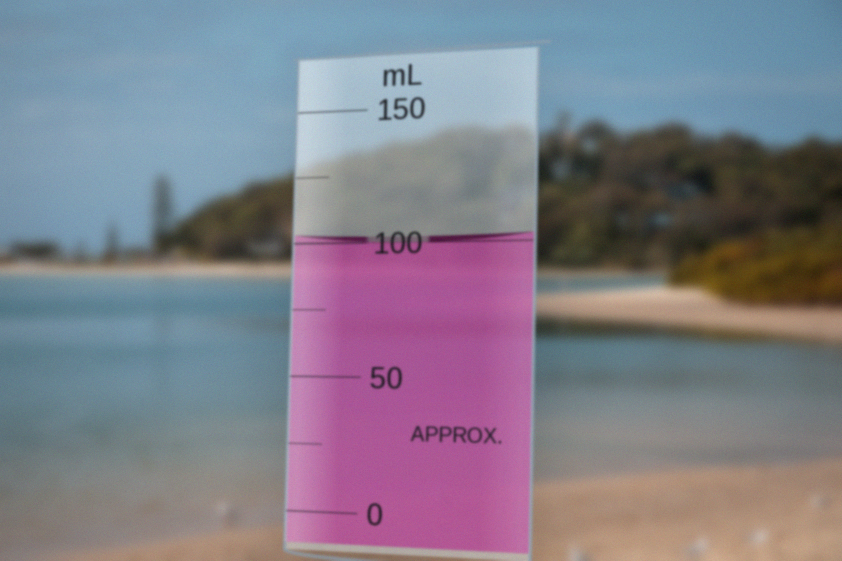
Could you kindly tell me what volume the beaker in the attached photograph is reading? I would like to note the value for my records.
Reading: 100 mL
